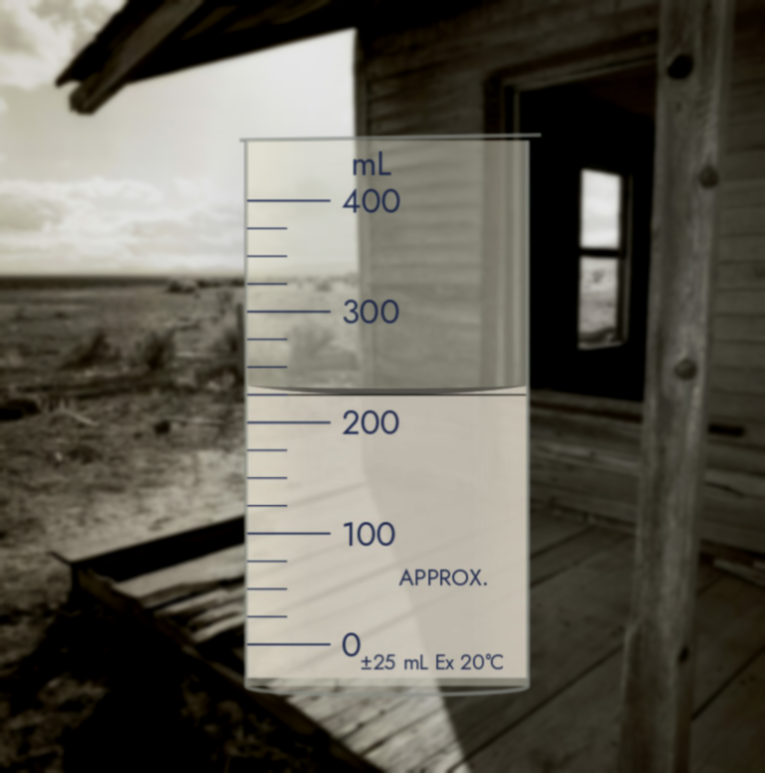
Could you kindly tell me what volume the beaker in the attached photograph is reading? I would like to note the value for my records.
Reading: 225 mL
